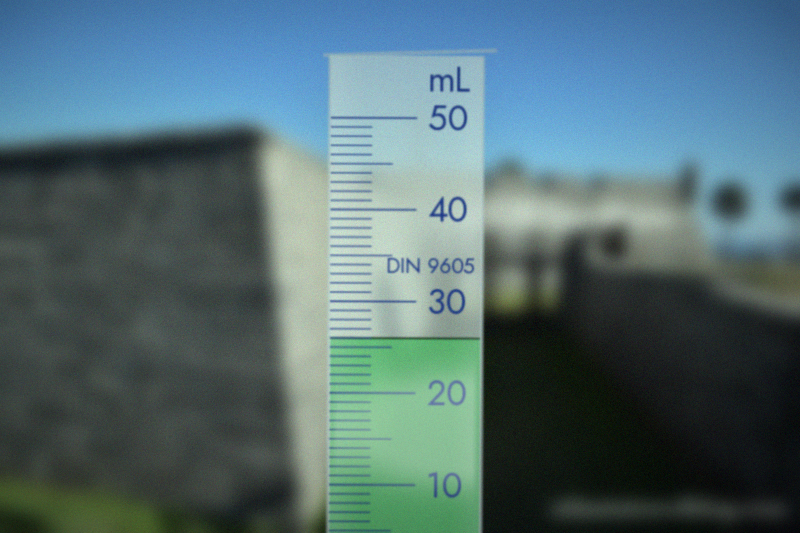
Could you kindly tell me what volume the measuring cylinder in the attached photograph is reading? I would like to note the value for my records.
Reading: 26 mL
